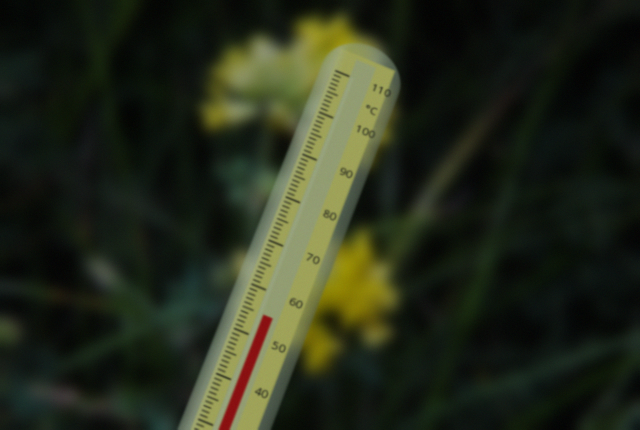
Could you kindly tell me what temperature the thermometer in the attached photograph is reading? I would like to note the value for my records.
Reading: 55 °C
